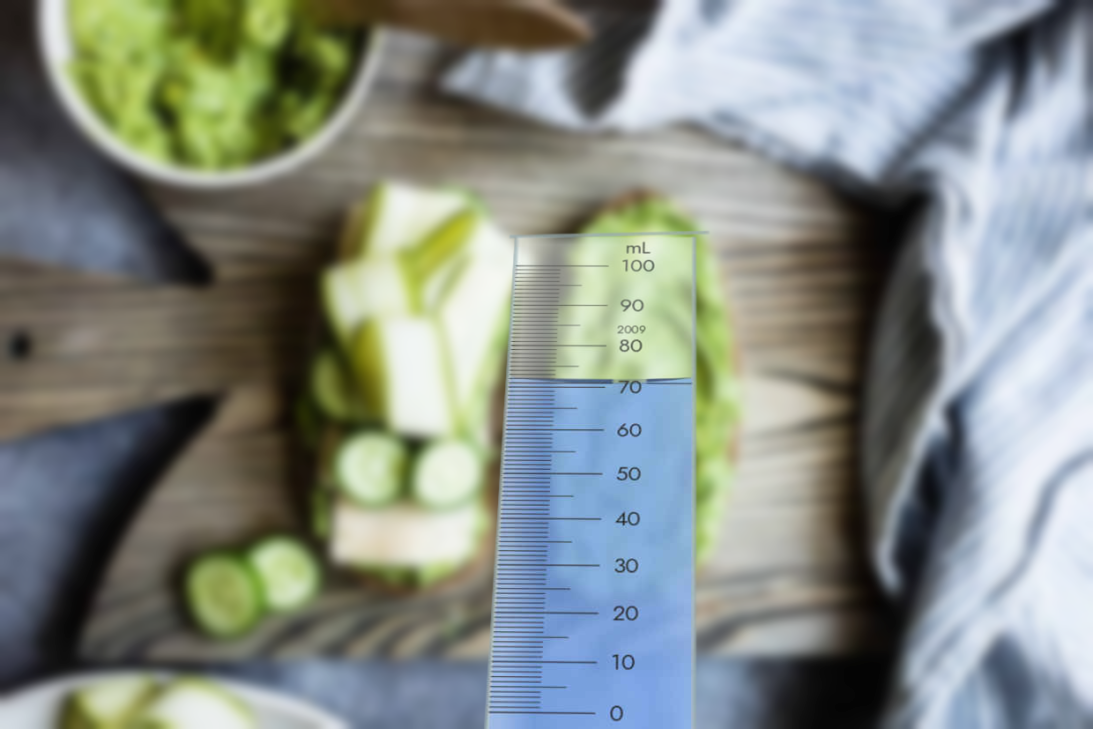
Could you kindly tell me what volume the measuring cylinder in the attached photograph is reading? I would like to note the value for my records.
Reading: 71 mL
